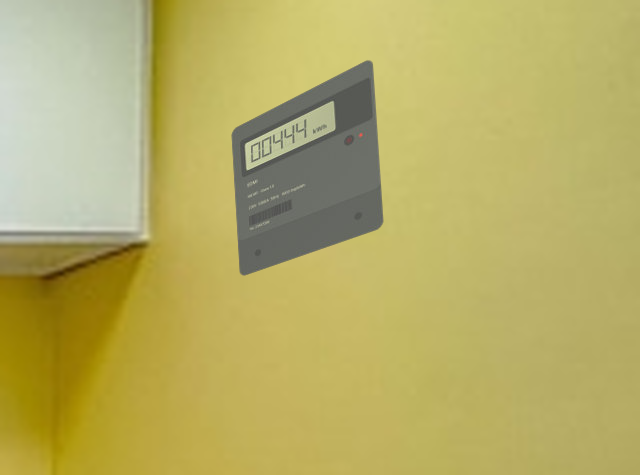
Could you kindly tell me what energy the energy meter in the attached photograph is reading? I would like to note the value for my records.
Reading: 444 kWh
